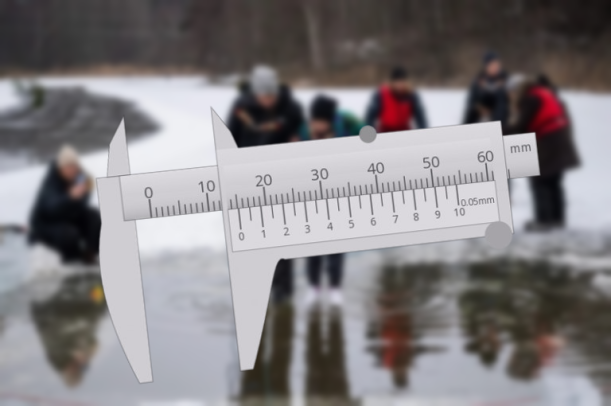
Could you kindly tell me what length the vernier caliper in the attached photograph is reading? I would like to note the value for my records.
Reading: 15.2 mm
